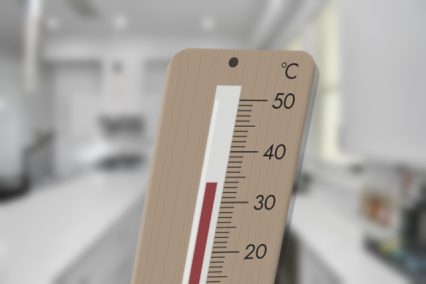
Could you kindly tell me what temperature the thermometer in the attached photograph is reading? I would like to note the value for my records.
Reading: 34 °C
